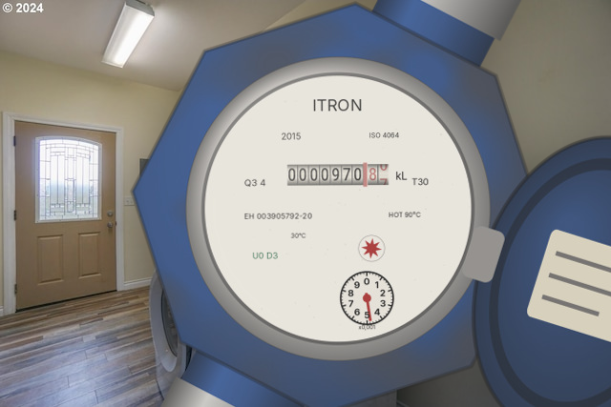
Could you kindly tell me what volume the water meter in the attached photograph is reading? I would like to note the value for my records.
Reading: 970.864 kL
